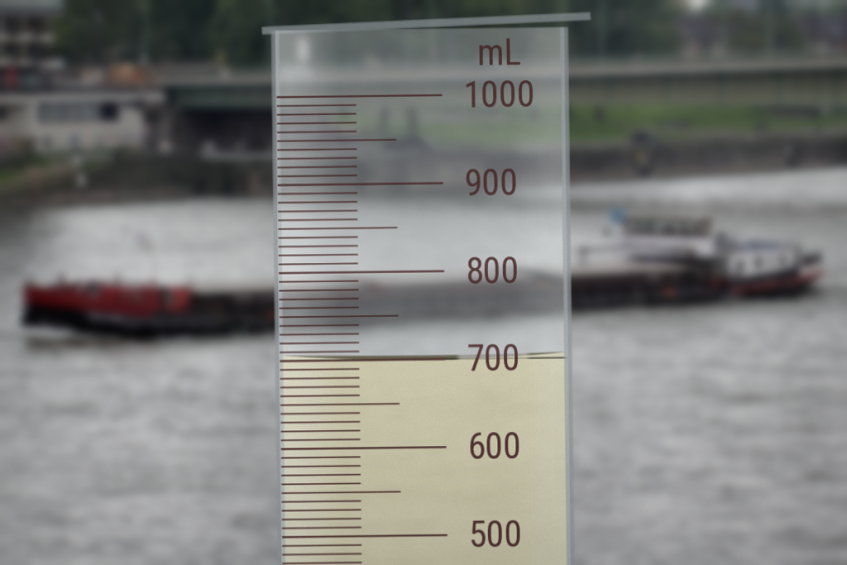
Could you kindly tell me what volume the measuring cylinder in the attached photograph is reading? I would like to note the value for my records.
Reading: 700 mL
